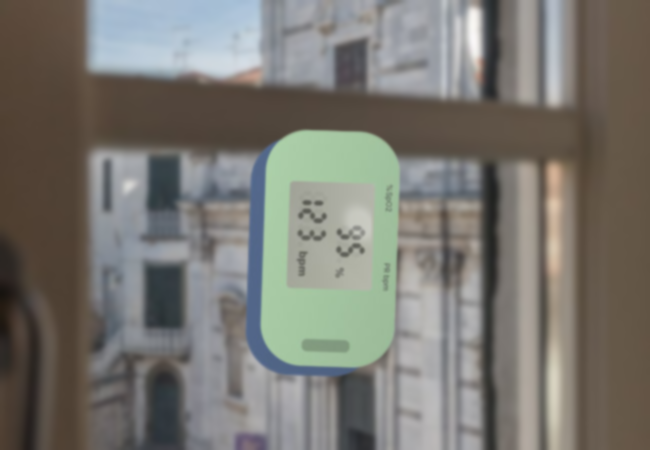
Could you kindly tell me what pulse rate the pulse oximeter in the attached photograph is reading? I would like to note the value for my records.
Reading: 123 bpm
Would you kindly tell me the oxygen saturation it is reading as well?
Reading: 95 %
